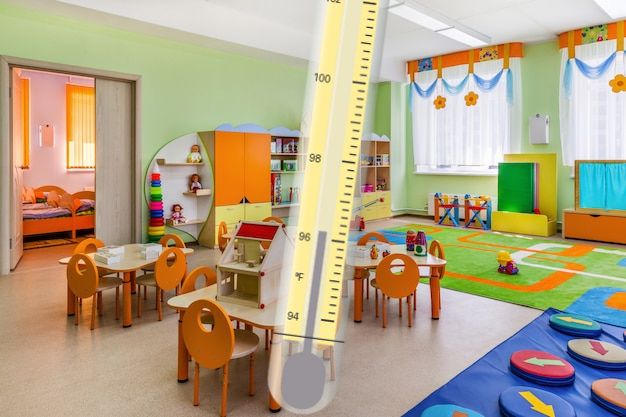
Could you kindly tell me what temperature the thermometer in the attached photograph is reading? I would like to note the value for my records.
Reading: 96.2 °F
